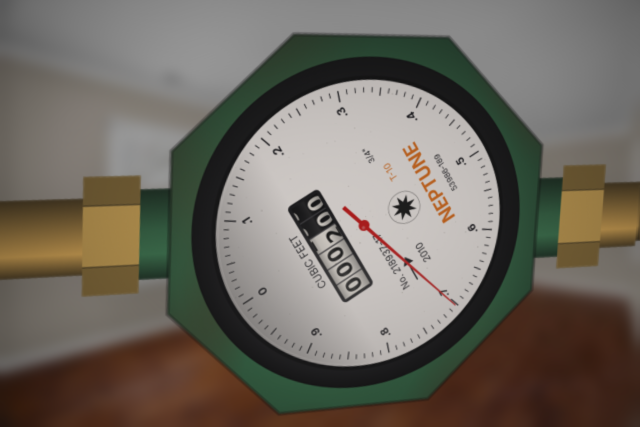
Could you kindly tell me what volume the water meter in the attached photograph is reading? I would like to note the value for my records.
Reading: 199.70 ft³
